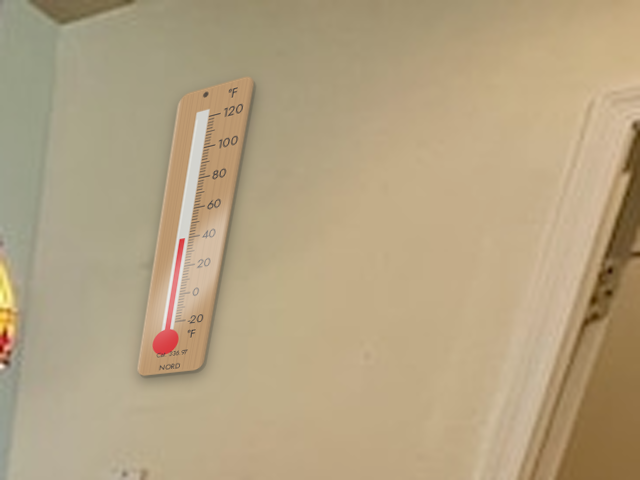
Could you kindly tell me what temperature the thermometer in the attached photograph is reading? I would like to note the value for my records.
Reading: 40 °F
